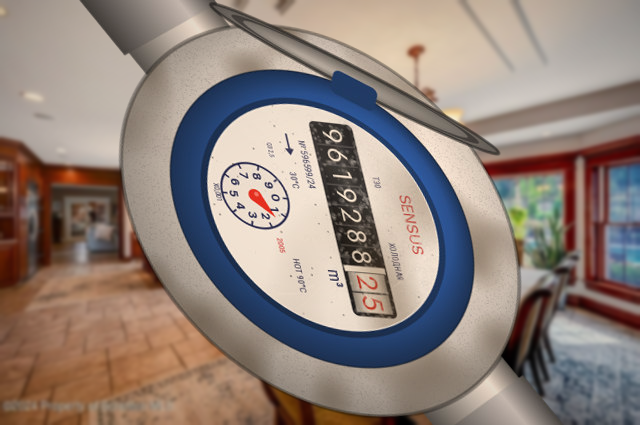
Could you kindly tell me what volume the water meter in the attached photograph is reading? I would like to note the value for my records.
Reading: 9619288.251 m³
